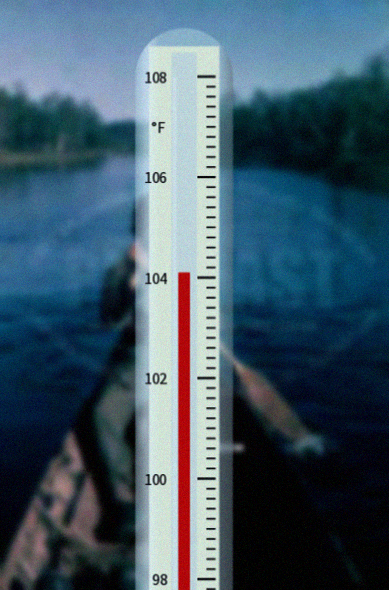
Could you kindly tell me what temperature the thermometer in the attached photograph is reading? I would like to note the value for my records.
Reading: 104.1 °F
